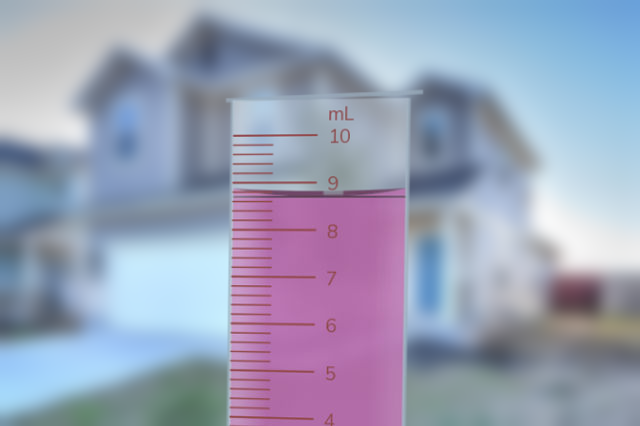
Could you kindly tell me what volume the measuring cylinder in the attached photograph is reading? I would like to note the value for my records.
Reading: 8.7 mL
